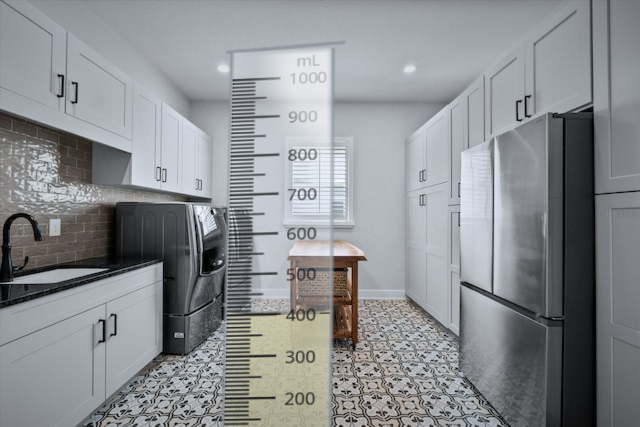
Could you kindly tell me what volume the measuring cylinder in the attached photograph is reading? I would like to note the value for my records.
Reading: 400 mL
